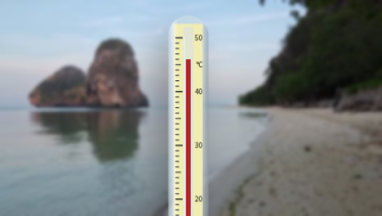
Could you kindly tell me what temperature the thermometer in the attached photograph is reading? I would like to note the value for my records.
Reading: 46 °C
